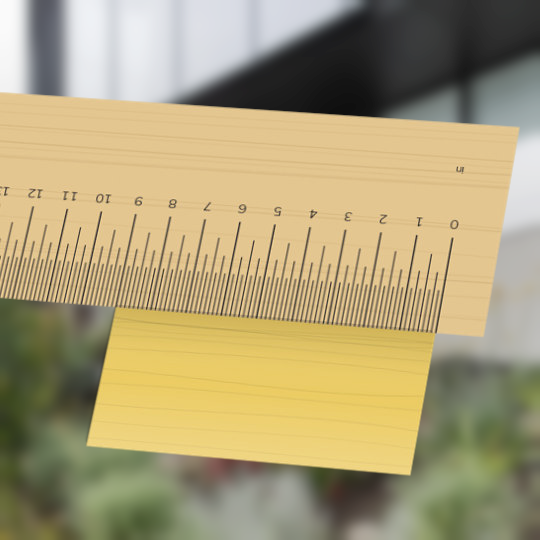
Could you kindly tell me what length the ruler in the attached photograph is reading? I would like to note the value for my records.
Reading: 9 in
